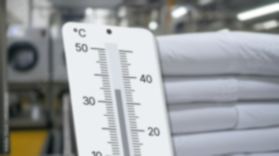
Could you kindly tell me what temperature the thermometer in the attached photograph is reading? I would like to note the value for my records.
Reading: 35 °C
